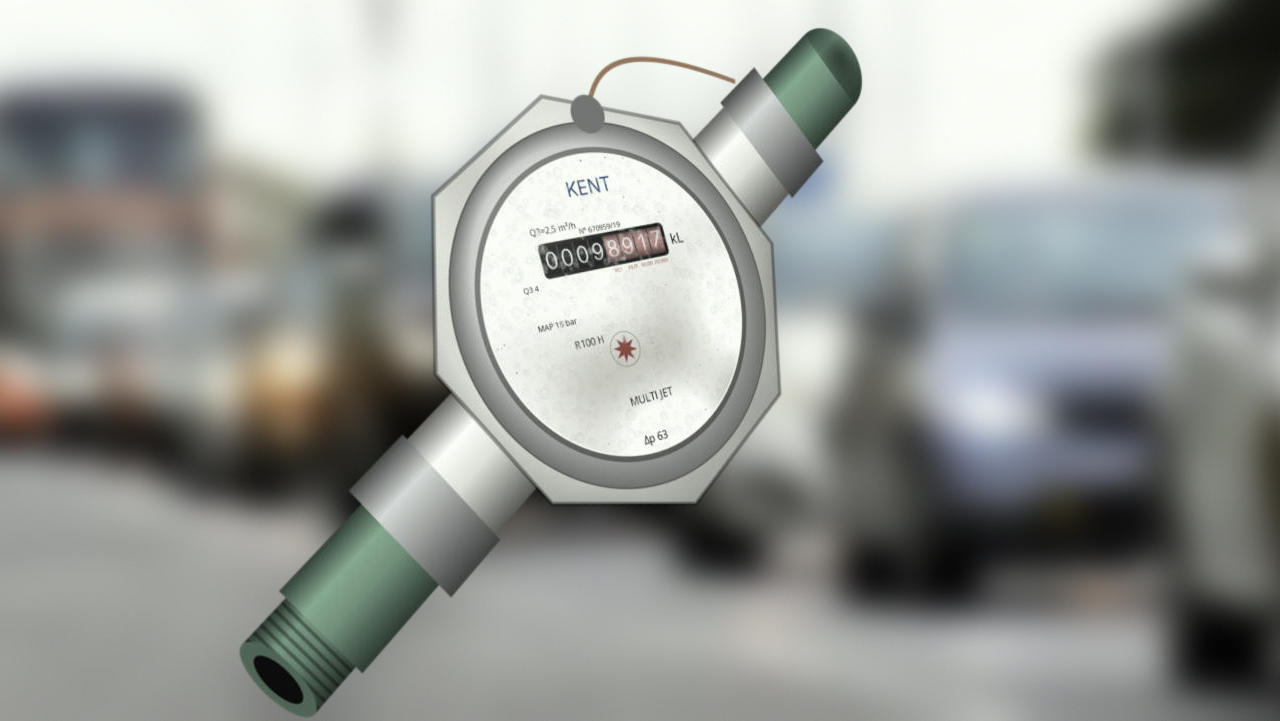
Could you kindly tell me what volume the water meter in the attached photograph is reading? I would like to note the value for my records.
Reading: 9.8917 kL
